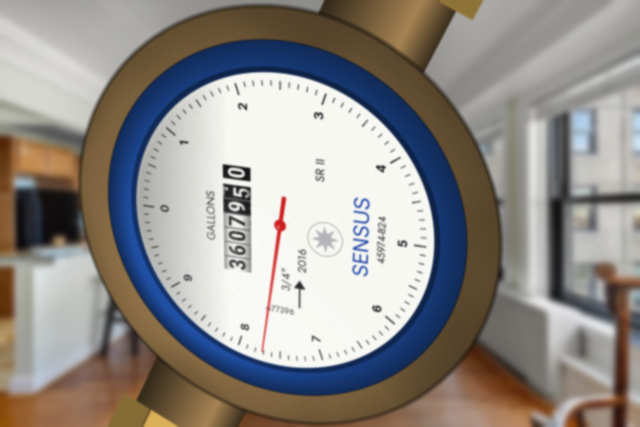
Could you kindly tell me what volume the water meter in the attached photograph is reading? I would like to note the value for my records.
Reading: 3607947.7 gal
